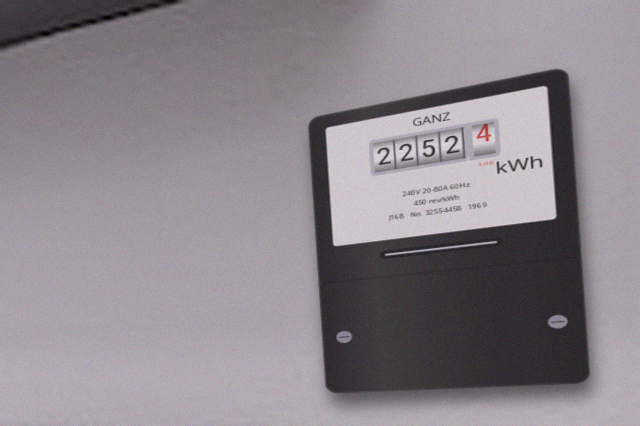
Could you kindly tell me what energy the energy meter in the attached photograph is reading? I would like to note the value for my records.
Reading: 2252.4 kWh
